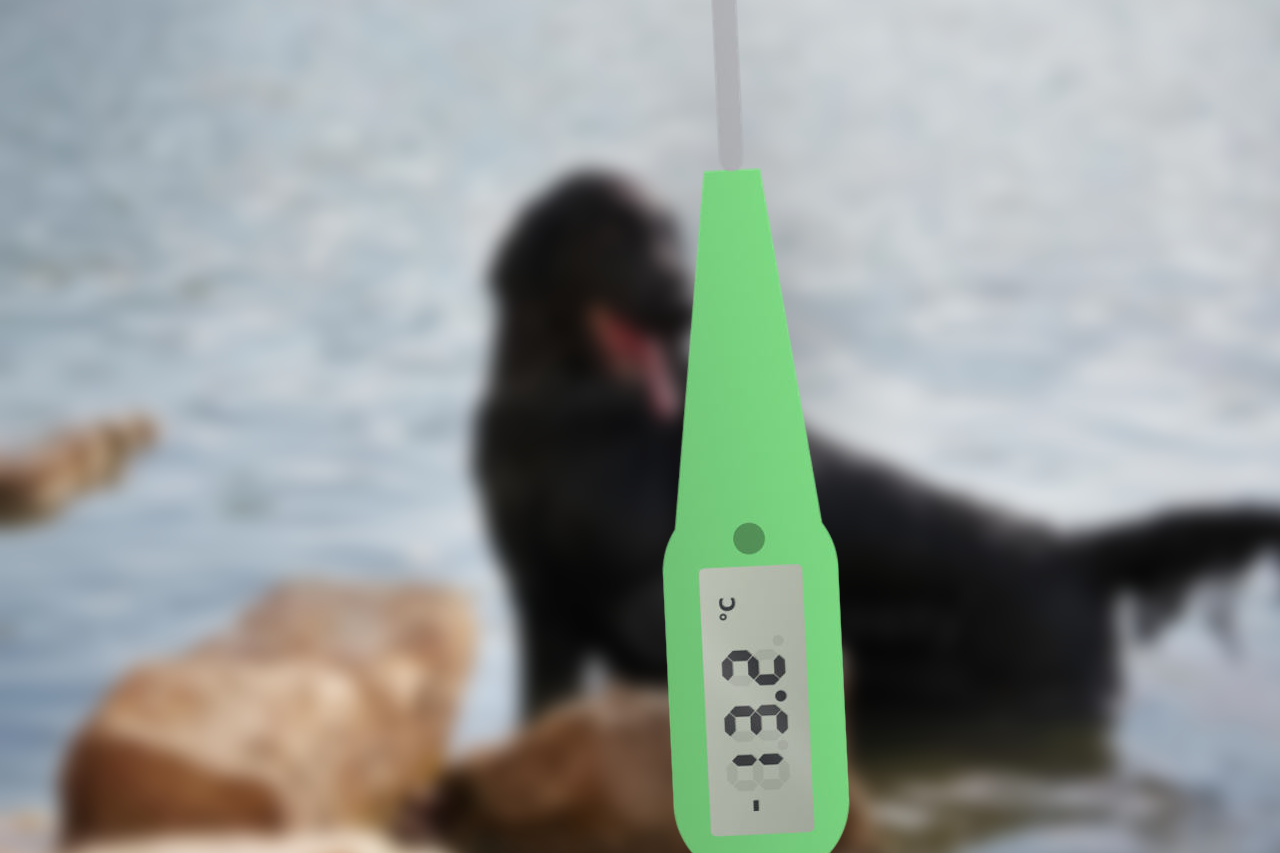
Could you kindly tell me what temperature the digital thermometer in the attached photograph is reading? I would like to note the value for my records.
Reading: -13.2 °C
